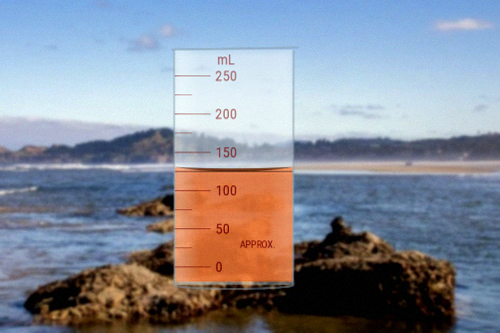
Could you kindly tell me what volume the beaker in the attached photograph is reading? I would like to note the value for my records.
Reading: 125 mL
